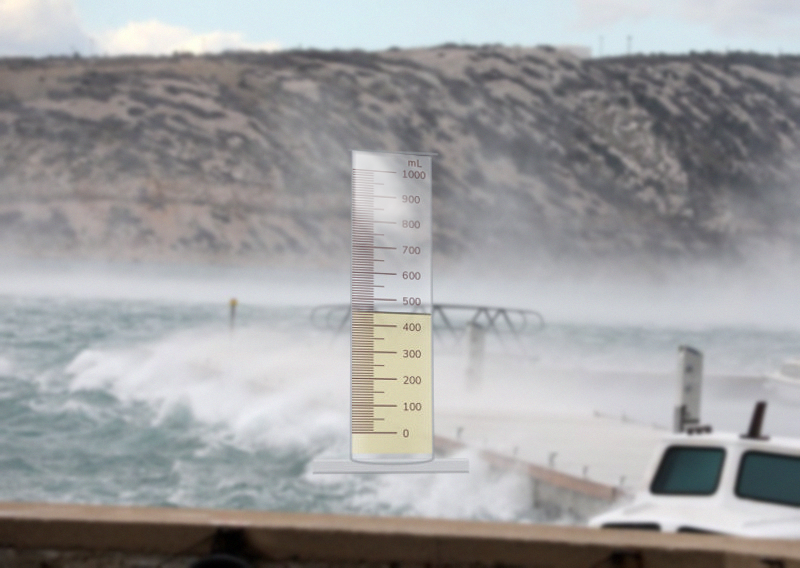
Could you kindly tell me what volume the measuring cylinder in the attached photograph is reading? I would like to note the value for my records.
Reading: 450 mL
